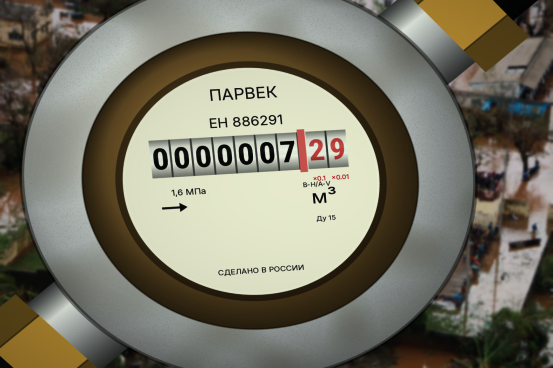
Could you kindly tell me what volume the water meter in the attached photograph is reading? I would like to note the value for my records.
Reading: 7.29 m³
